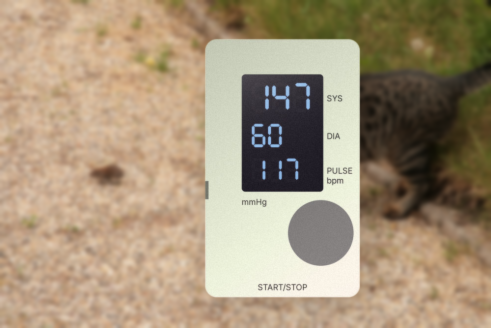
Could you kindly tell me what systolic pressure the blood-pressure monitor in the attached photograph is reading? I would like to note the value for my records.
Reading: 147 mmHg
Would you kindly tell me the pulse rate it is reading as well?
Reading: 117 bpm
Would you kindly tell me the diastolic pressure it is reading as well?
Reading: 60 mmHg
